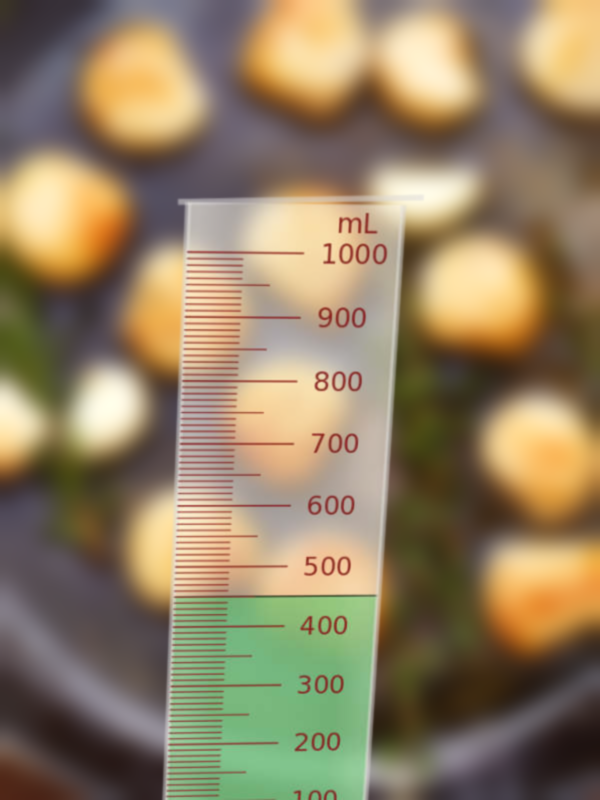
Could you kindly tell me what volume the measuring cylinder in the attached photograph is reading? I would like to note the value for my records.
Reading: 450 mL
